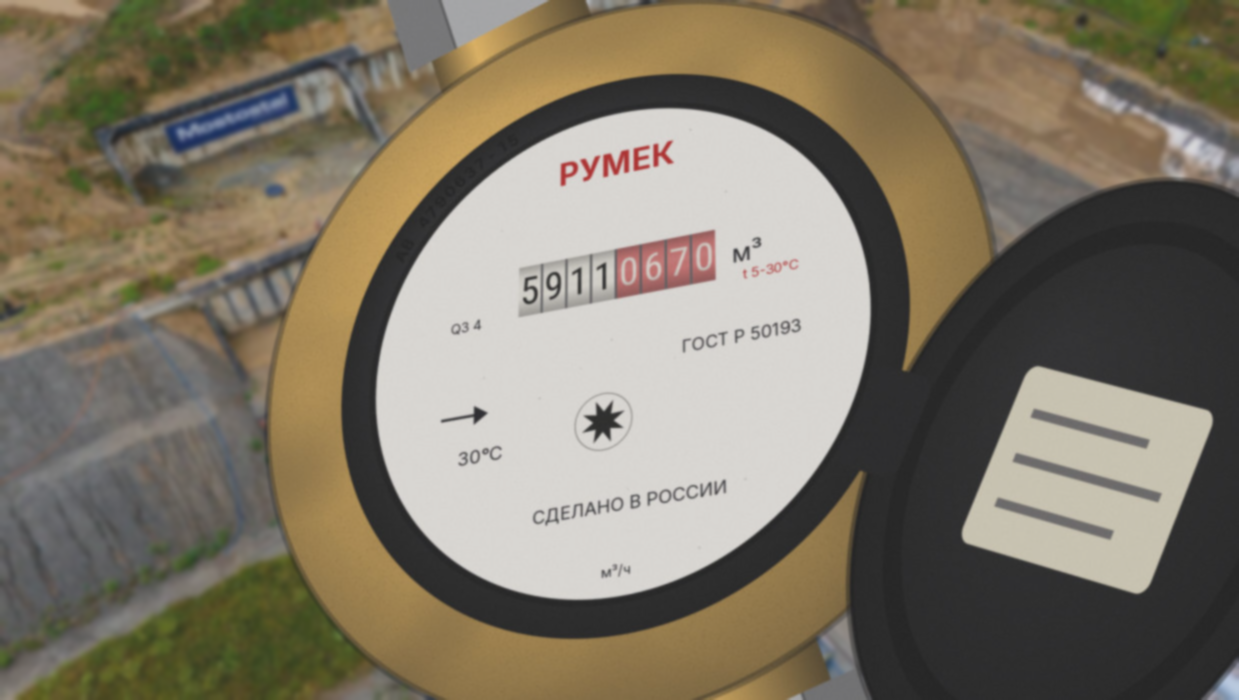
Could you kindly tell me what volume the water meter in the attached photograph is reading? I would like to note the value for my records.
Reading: 5911.0670 m³
